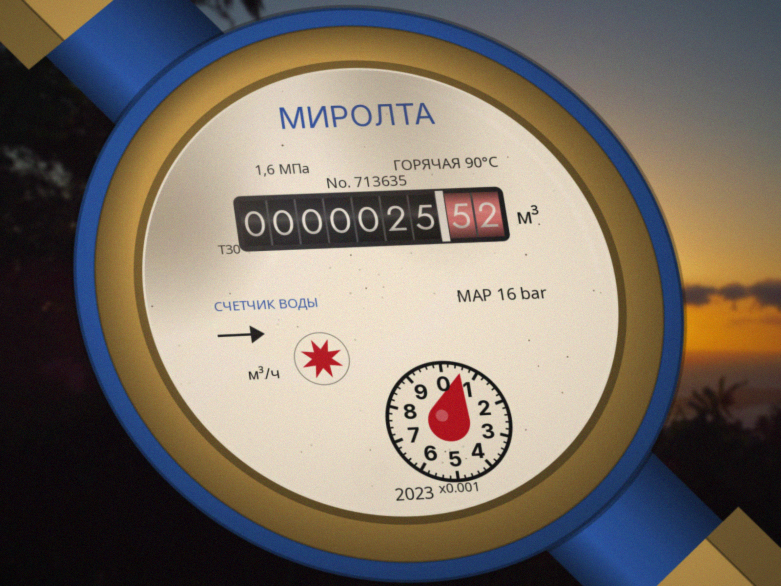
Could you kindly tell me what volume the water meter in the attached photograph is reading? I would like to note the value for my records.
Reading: 25.520 m³
